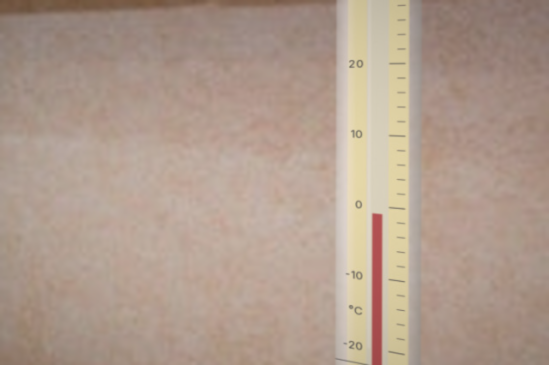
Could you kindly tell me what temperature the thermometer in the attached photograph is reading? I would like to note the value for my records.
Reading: -1 °C
